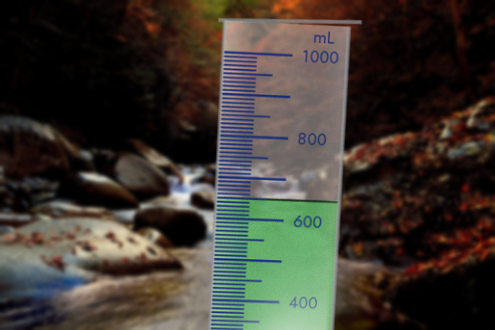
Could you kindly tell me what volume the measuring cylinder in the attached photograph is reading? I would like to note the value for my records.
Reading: 650 mL
